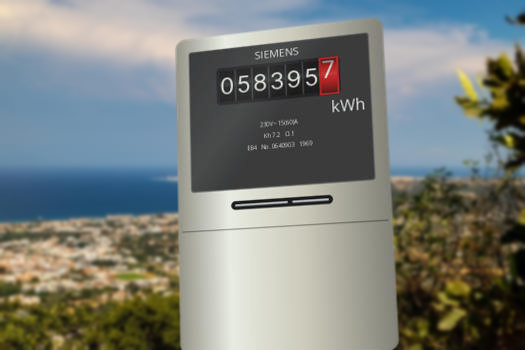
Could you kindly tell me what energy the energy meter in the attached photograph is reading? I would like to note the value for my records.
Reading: 58395.7 kWh
